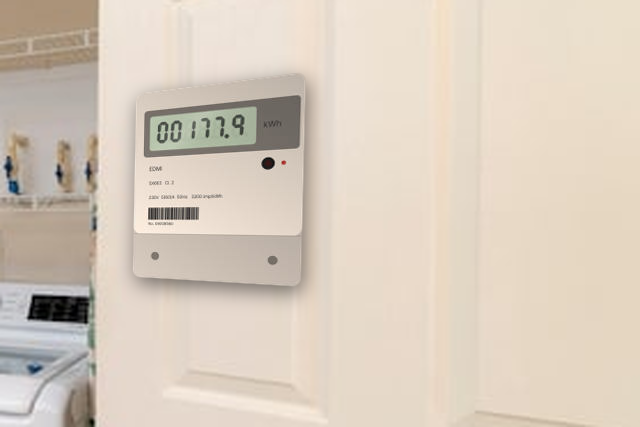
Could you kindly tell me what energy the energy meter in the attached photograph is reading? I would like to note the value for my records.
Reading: 177.9 kWh
